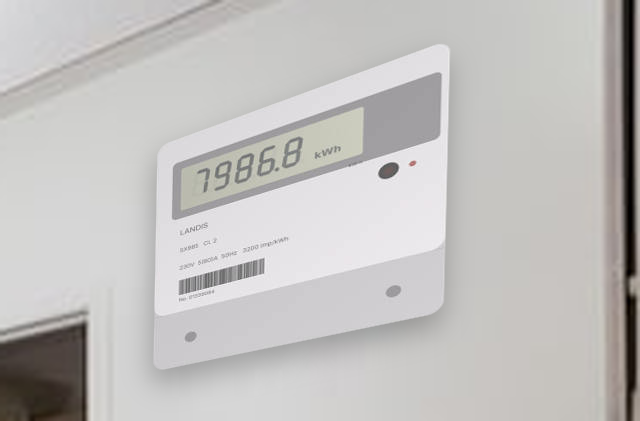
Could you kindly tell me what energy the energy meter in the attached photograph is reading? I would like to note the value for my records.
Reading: 7986.8 kWh
